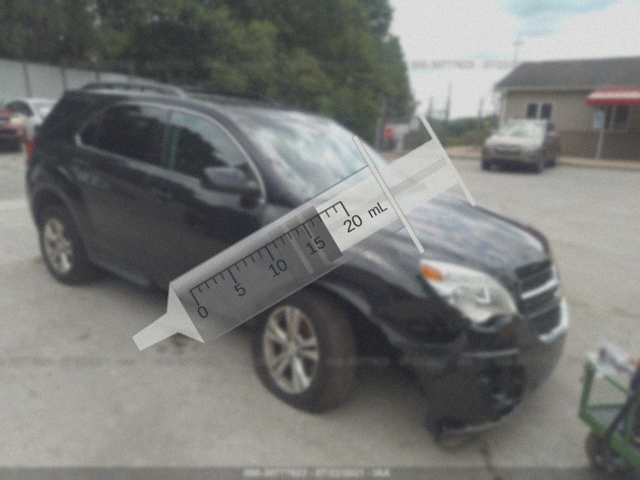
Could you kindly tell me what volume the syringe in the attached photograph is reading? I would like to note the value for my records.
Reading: 11 mL
